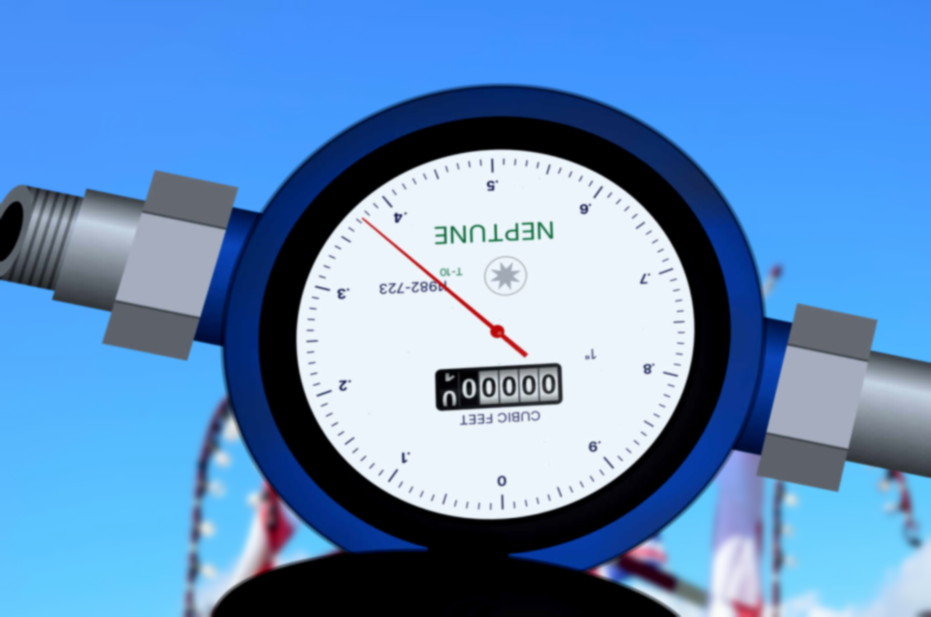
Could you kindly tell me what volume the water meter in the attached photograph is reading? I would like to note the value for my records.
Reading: 0.37 ft³
